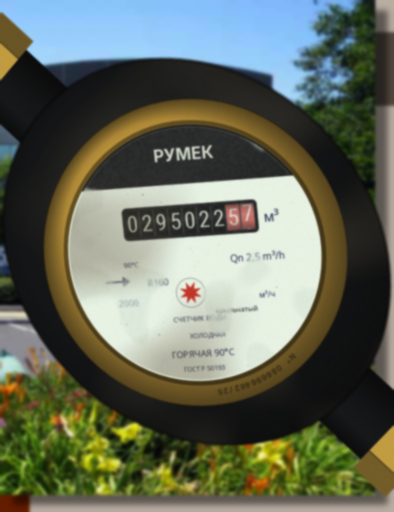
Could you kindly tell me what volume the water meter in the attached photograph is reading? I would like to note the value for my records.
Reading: 295022.57 m³
